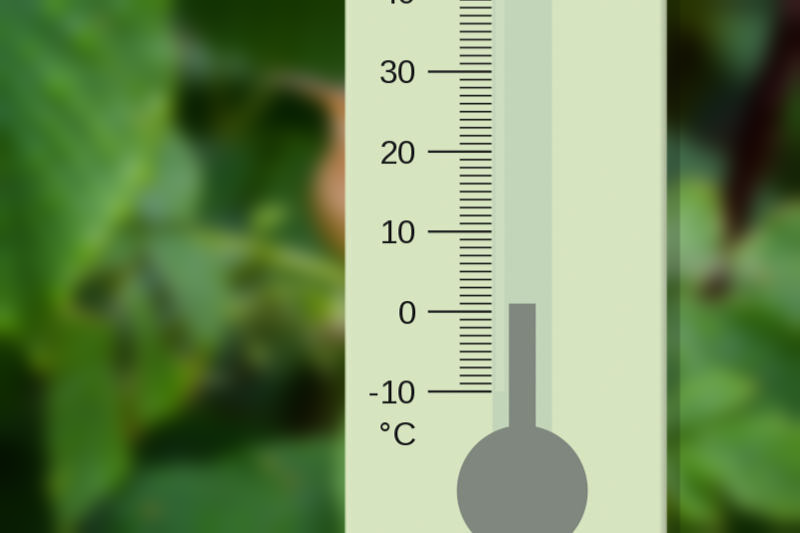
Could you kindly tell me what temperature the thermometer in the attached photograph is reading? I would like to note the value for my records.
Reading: 1 °C
